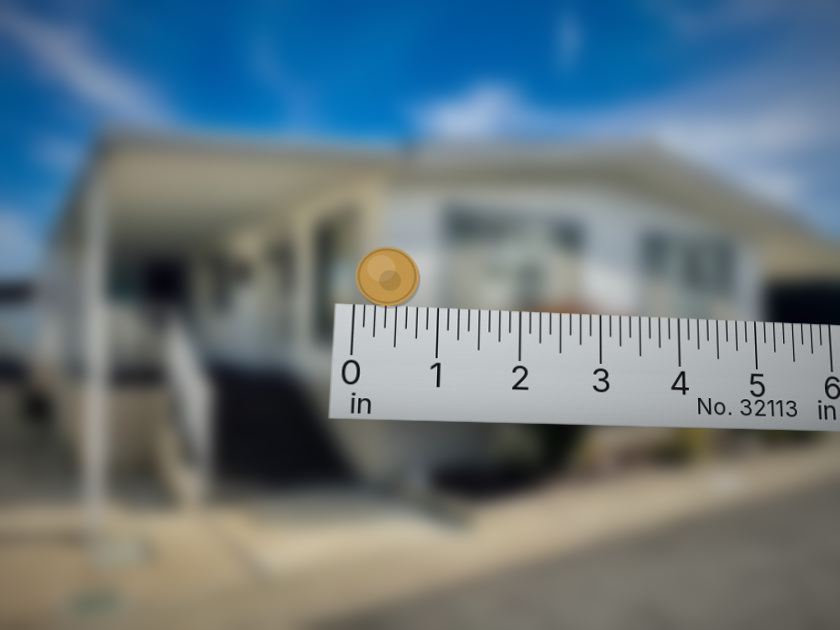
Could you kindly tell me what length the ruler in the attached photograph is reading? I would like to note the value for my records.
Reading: 0.75 in
